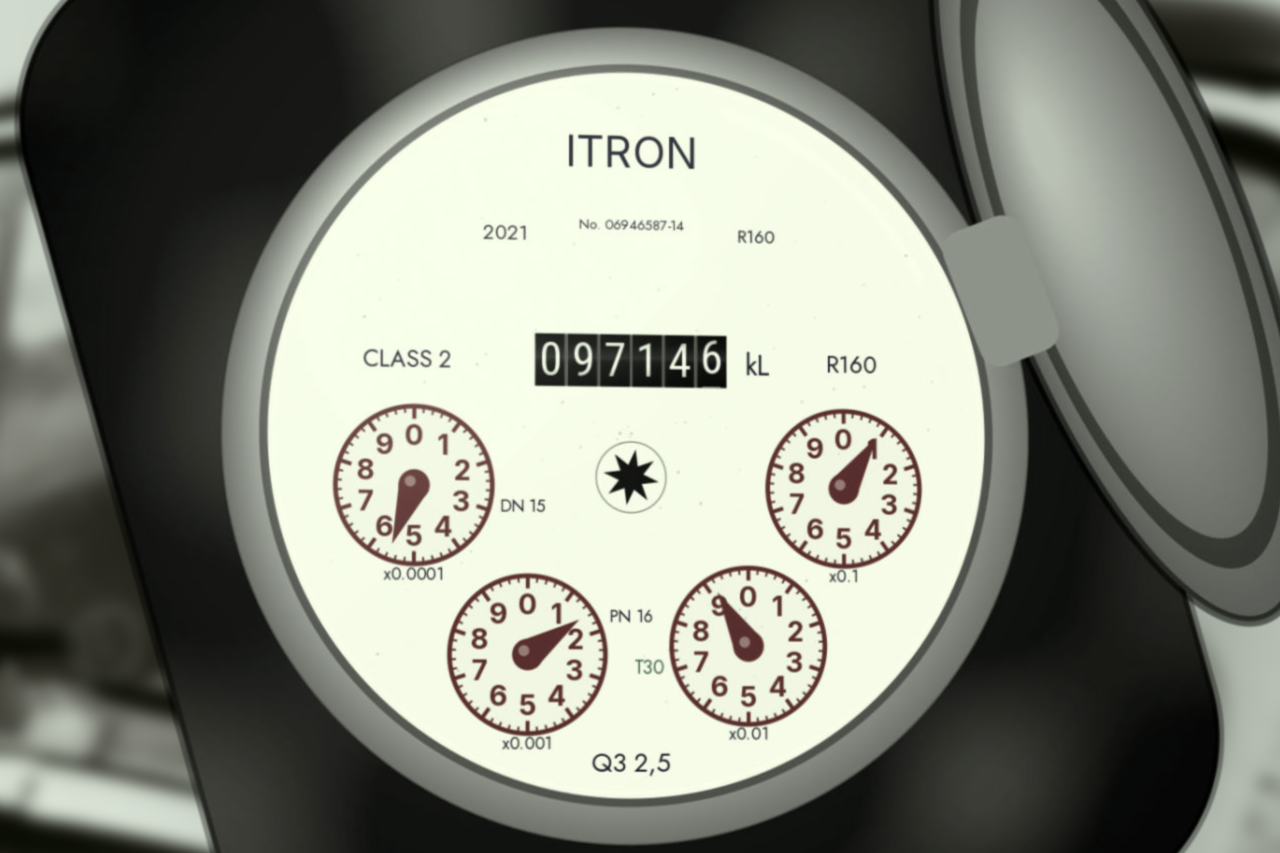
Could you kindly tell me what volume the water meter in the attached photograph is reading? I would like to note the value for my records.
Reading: 97146.0915 kL
